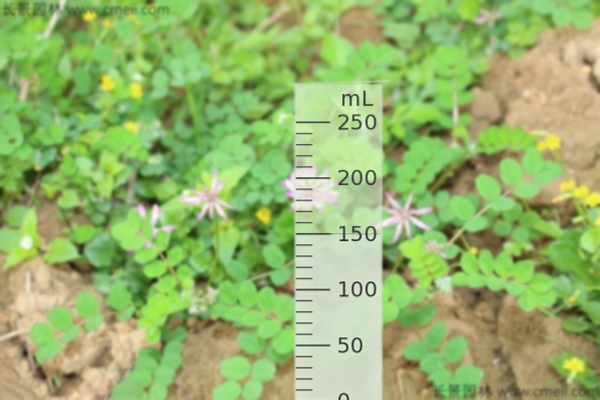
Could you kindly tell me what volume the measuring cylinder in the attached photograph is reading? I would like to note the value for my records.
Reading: 150 mL
